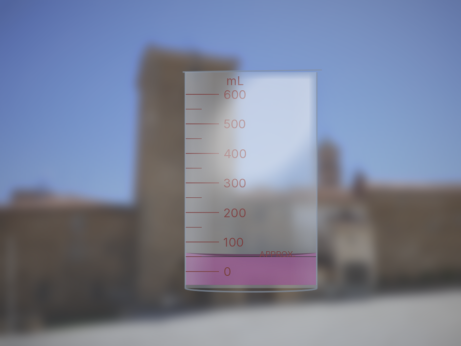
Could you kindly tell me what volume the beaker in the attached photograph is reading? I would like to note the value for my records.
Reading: 50 mL
